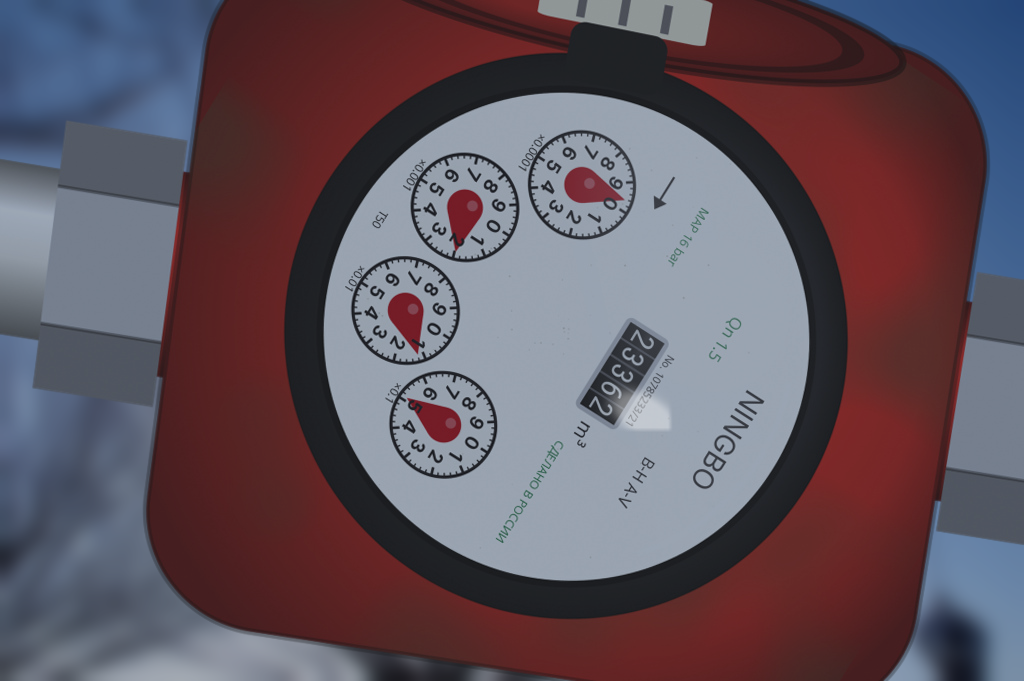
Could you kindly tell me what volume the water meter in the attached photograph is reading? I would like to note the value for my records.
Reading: 23362.5119 m³
